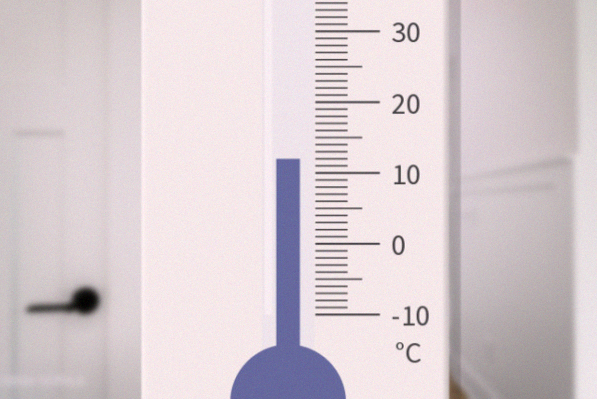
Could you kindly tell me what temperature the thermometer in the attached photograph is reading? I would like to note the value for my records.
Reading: 12 °C
